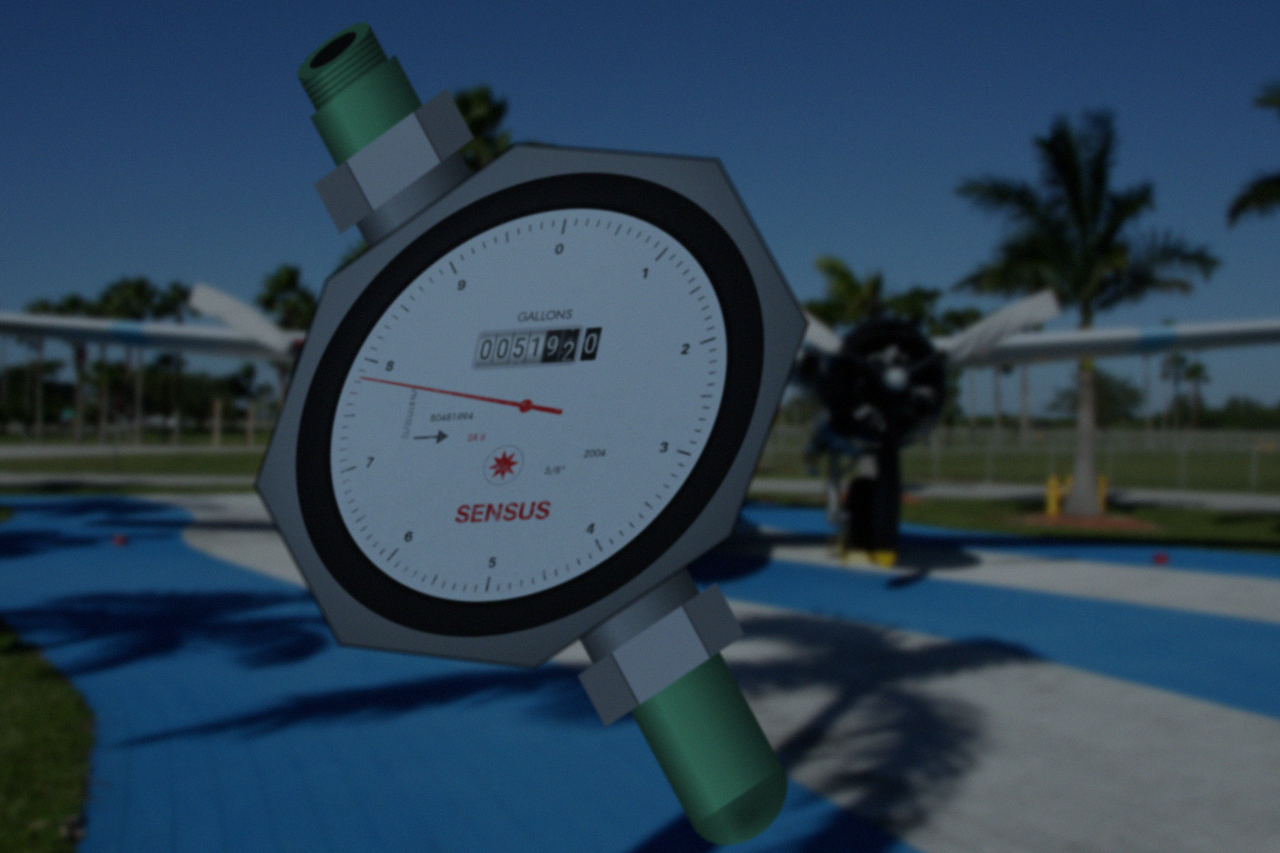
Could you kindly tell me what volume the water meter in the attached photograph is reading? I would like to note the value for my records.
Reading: 51917.8 gal
